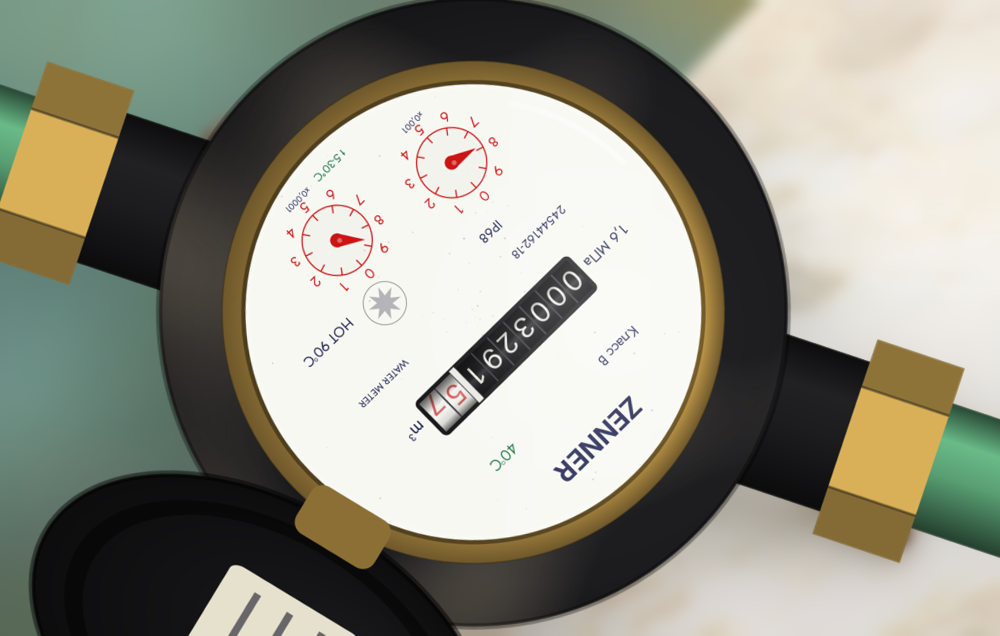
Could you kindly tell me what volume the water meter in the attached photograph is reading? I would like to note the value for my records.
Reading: 3291.5678 m³
